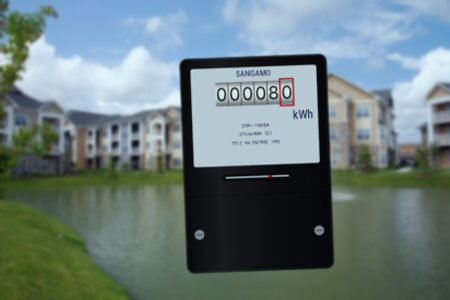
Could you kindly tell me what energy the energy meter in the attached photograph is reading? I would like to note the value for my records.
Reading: 8.0 kWh
